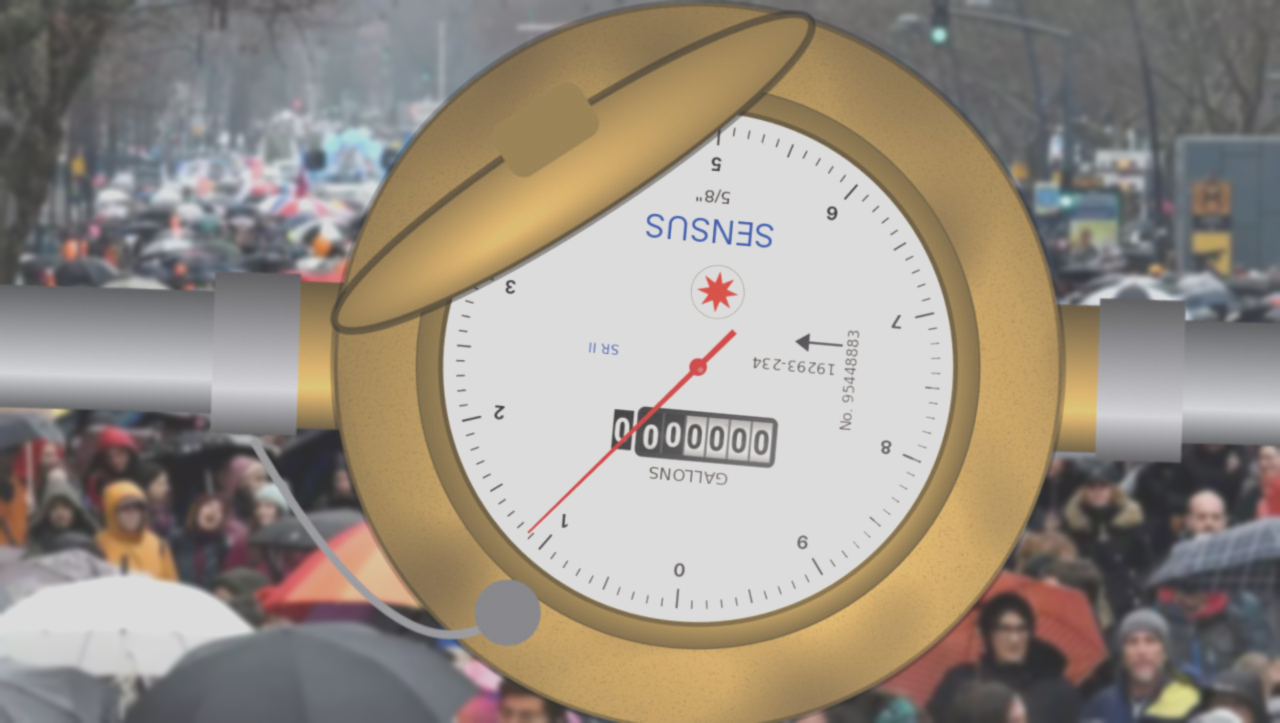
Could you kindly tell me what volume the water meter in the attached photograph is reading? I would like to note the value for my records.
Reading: 1.1 gal
